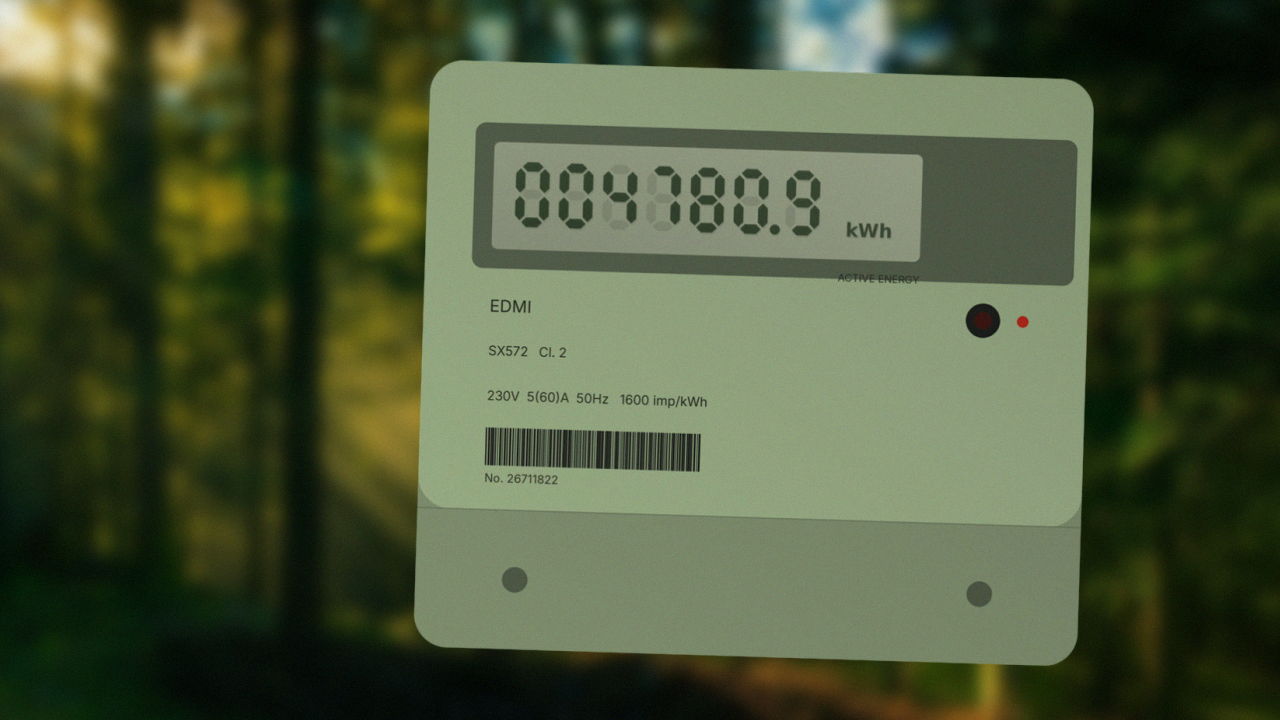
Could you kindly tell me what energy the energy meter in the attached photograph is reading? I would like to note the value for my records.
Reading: 4780.9 kWh
